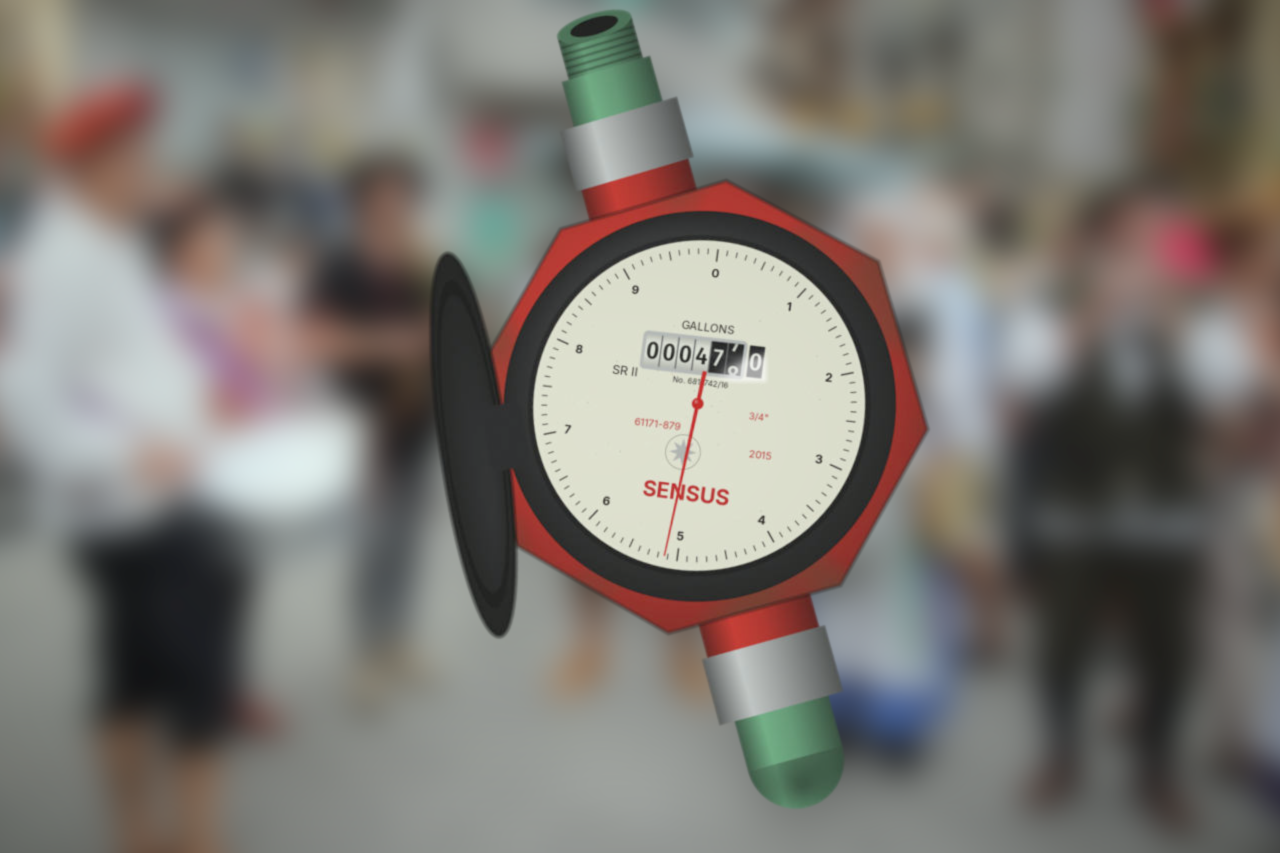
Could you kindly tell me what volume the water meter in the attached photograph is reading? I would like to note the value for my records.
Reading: 4775.1 gal
